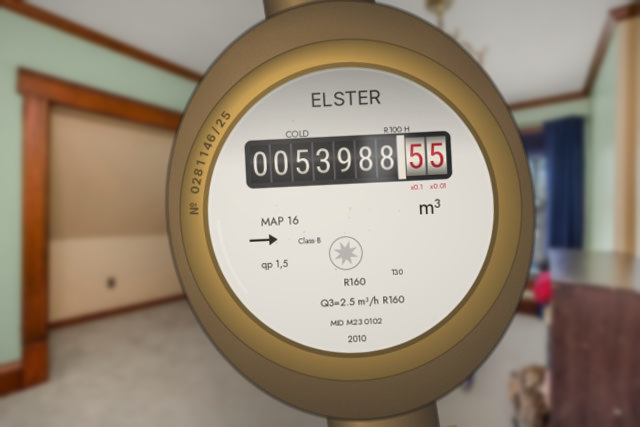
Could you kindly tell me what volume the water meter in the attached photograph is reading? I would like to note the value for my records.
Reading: 53988.55 m³
